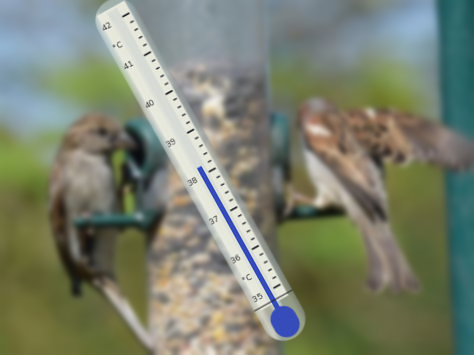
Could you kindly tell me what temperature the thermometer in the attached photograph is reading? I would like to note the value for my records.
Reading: 38.2 °C
